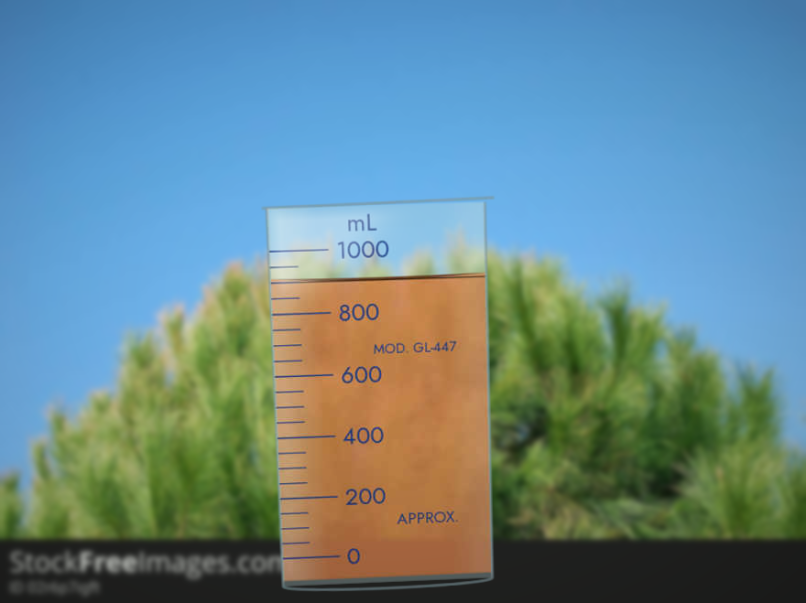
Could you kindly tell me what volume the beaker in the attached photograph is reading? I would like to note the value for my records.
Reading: 900 mL
